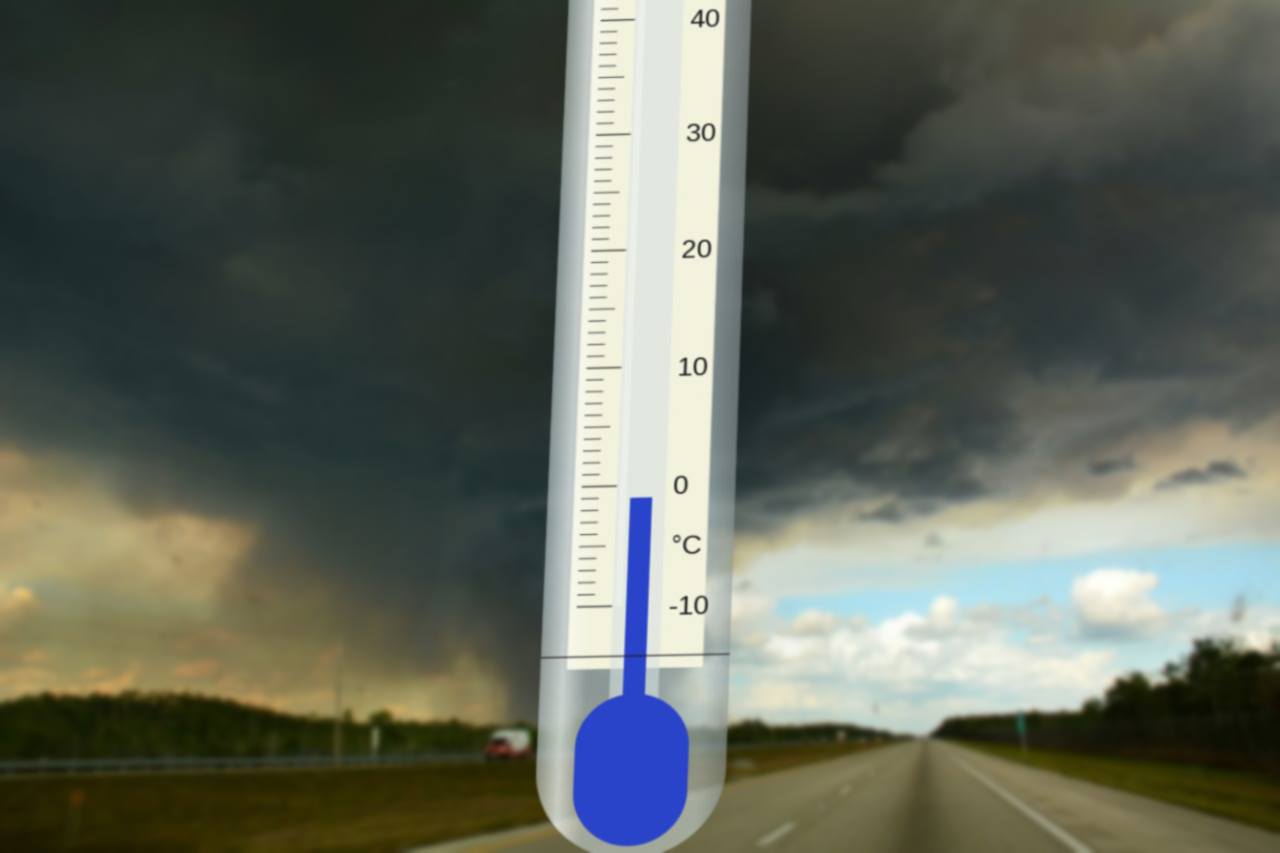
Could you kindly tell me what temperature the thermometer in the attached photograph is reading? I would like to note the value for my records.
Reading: -1 °C
